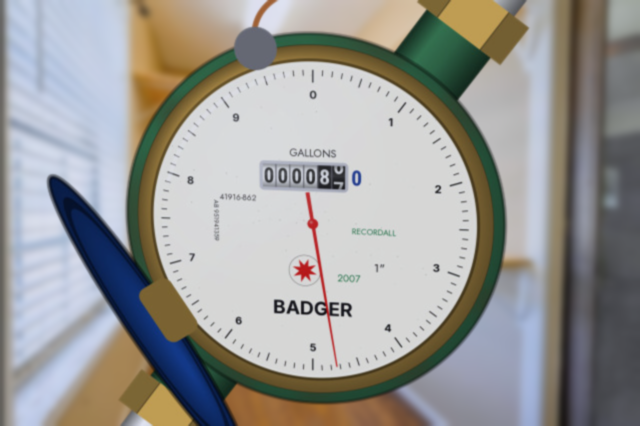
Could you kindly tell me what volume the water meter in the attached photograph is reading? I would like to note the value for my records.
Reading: 864.7 gal
